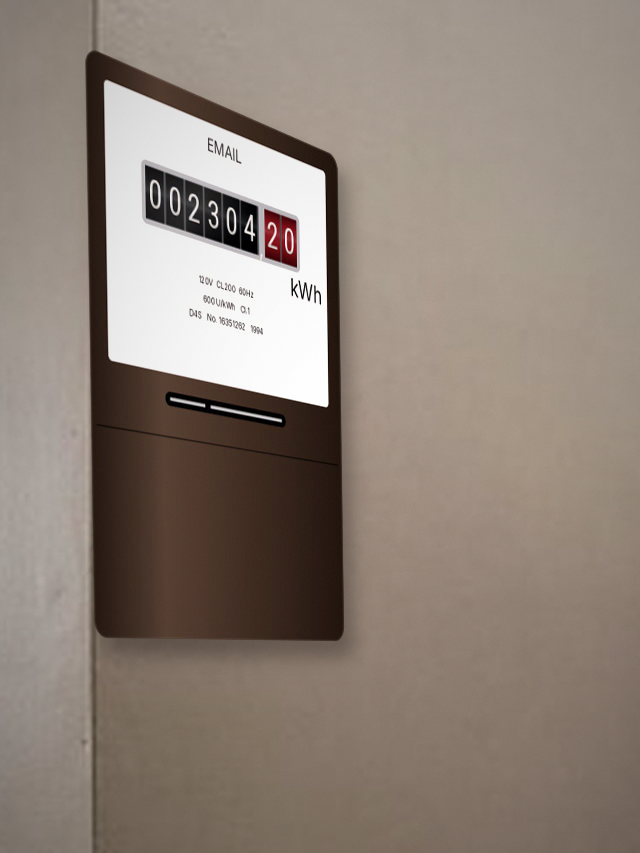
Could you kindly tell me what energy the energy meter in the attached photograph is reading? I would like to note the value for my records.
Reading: 2304.20 kWh
